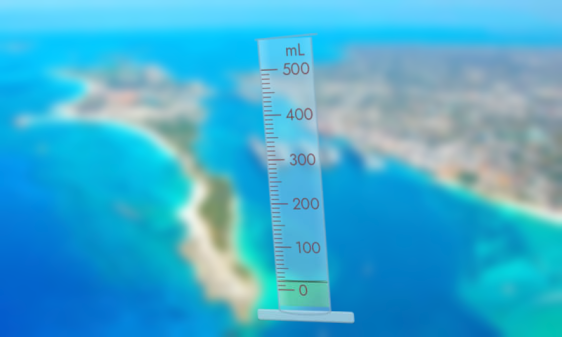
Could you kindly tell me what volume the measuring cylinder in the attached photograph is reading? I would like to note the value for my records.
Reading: 20 mL
